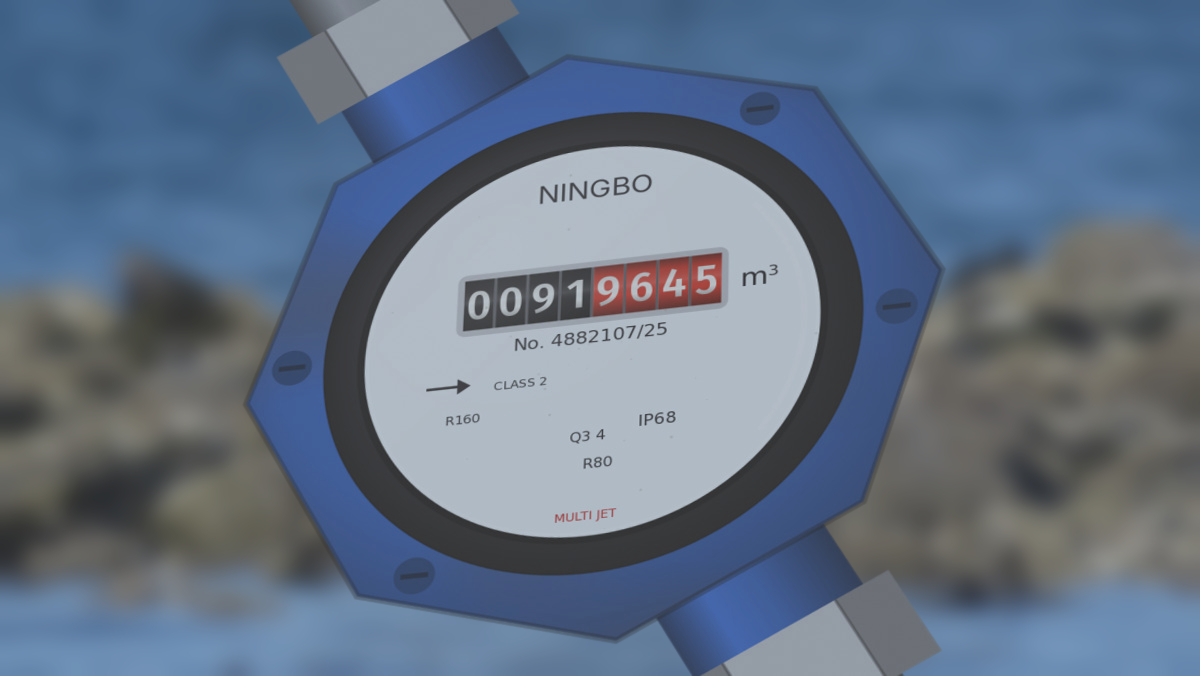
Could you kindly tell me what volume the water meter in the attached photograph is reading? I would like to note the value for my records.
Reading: 91.9645 m³
